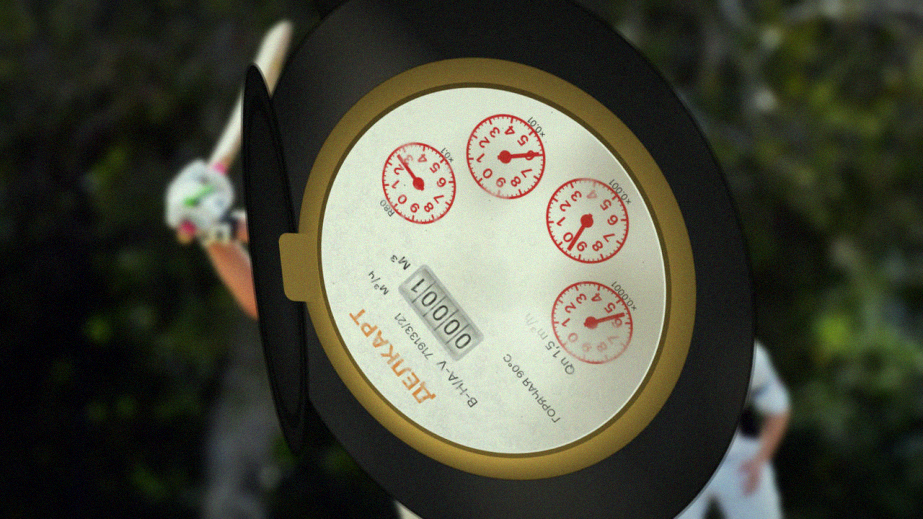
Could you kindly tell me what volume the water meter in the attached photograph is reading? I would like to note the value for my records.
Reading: 1.2595 m³
